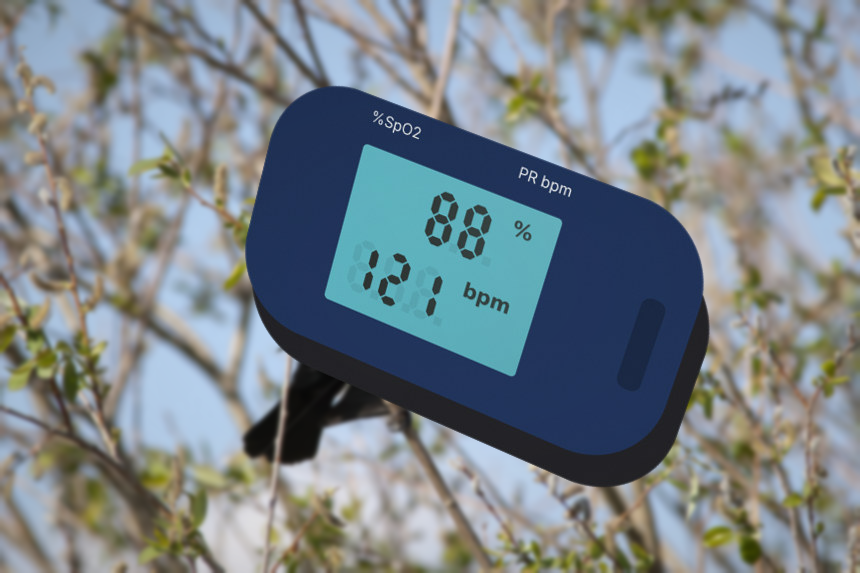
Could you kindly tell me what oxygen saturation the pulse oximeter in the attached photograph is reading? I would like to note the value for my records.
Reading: 88 %
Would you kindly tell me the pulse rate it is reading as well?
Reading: 121 bpm
